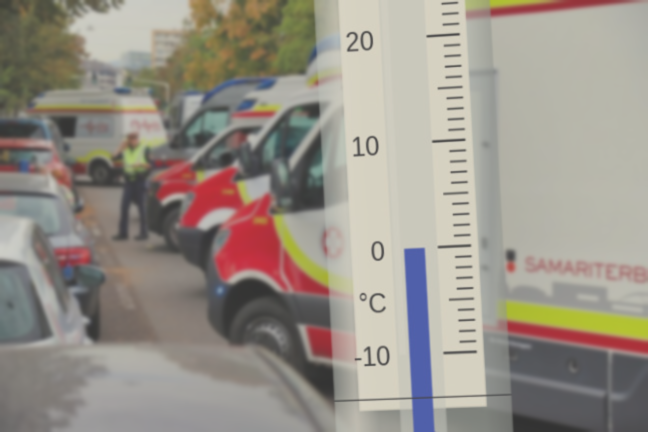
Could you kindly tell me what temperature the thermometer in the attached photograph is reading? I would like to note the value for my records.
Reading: 0 °C
